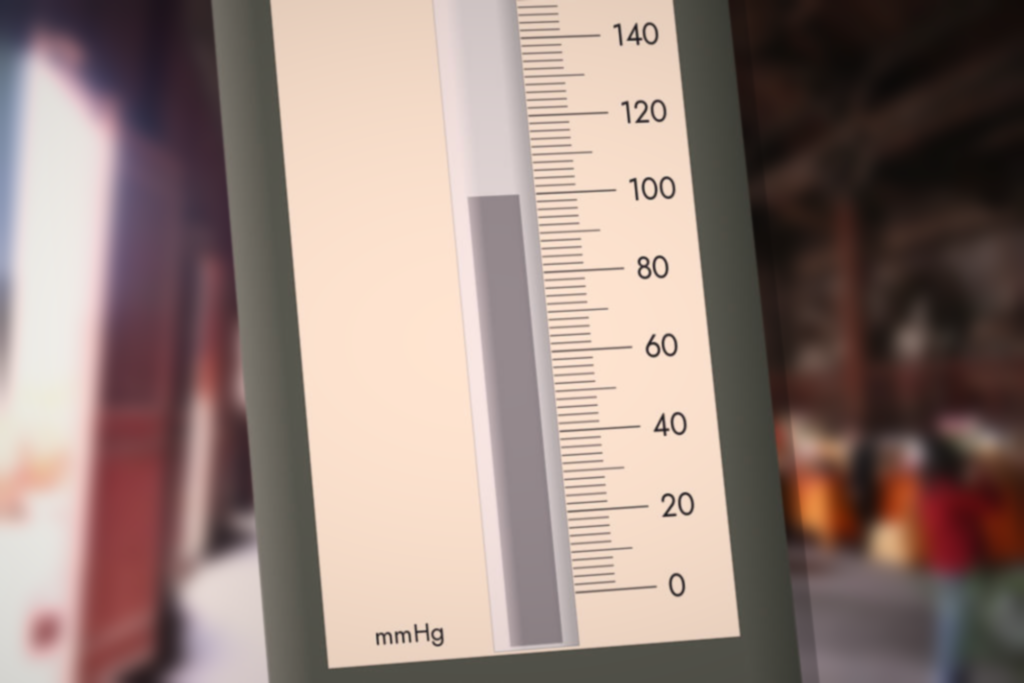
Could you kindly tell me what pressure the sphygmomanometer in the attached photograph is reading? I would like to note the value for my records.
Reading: 100 mmHg
